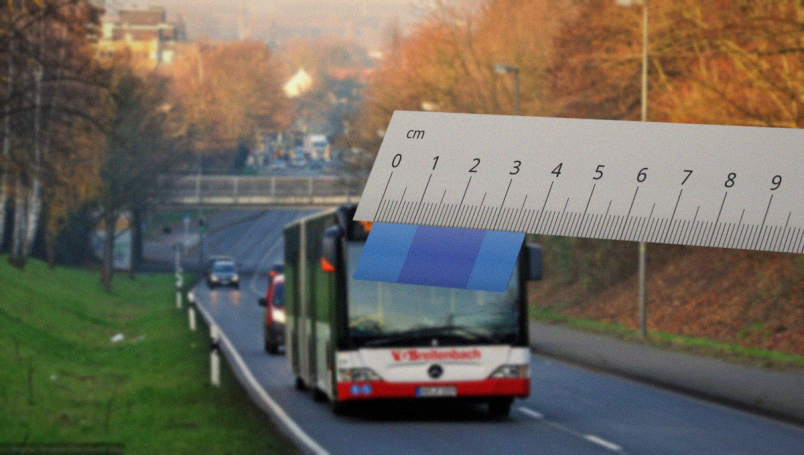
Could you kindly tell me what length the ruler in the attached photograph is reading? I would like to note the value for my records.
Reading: 3.8 cm
